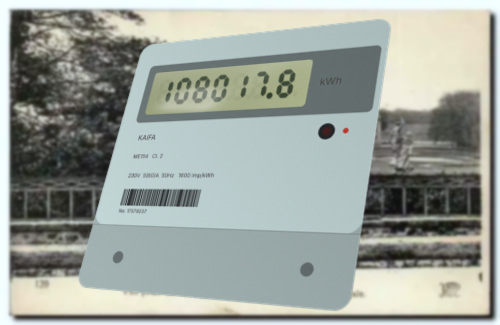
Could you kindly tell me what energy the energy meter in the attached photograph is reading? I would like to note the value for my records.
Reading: 108017.8 kWh
